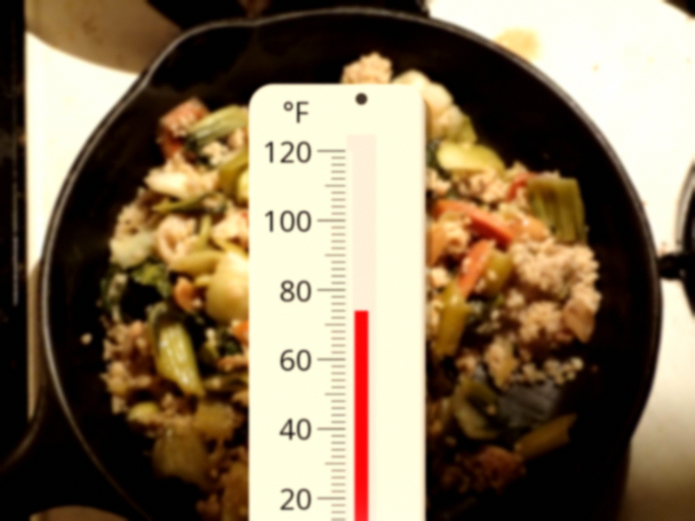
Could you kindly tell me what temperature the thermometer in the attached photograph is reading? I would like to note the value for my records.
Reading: 74 °F
